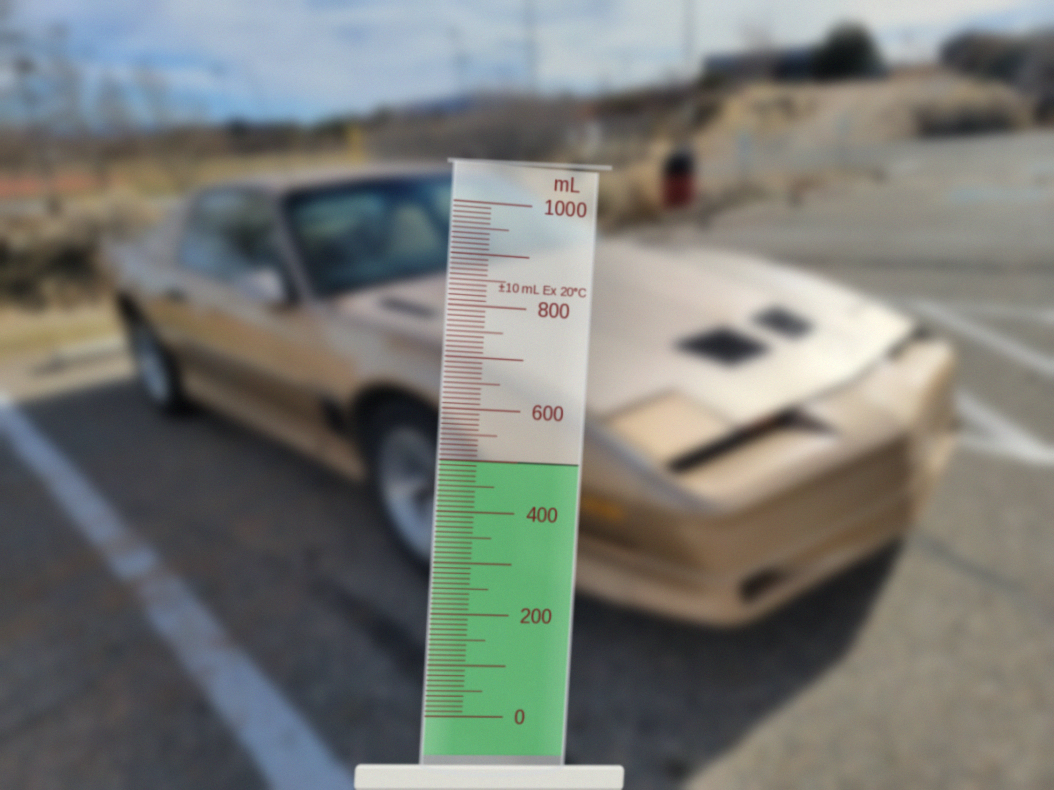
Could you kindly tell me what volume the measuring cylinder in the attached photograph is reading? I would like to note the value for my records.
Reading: 500 mL
